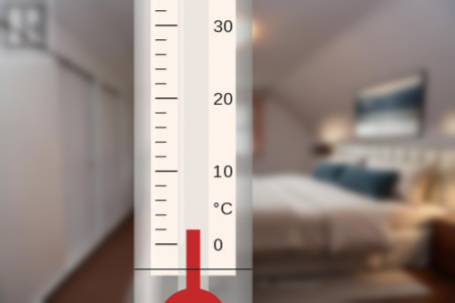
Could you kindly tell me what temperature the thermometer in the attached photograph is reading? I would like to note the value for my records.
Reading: 2 °C
